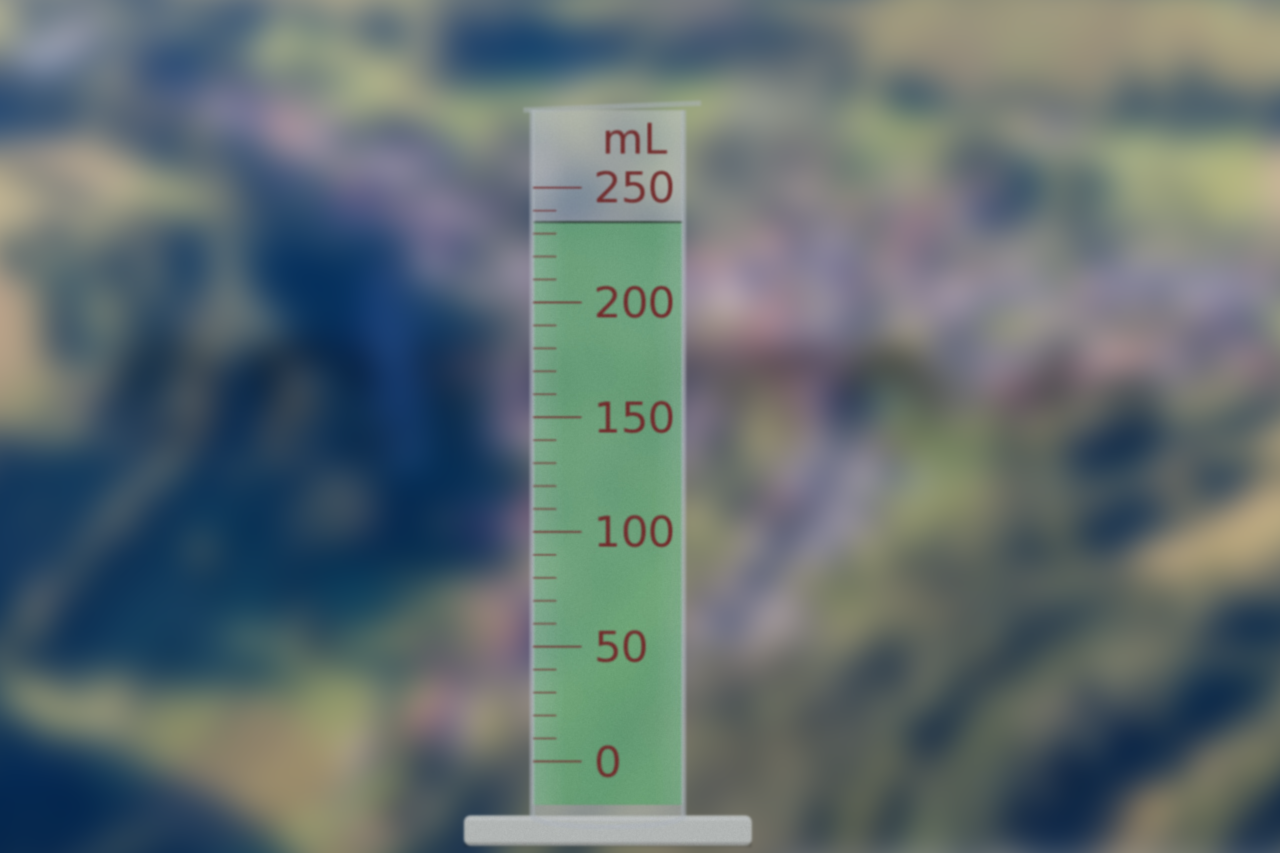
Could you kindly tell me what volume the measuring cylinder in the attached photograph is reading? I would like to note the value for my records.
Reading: 235 mL
